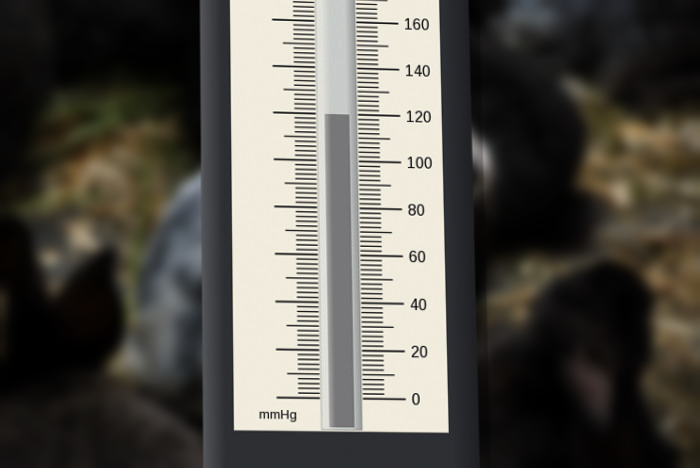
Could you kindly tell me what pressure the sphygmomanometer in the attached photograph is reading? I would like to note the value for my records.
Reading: 120 mmHg
